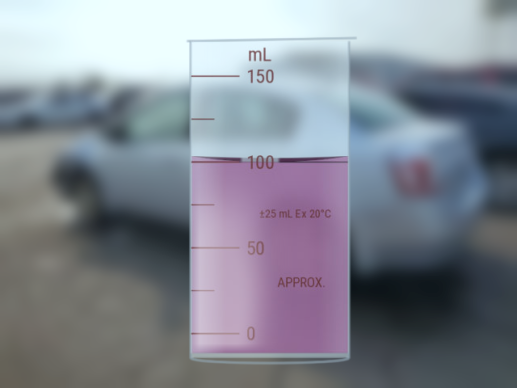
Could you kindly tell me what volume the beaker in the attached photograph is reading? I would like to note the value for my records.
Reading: 100 mL
